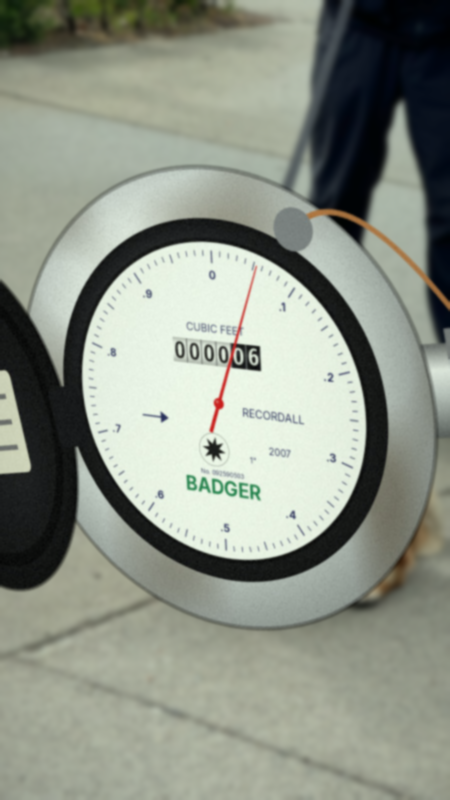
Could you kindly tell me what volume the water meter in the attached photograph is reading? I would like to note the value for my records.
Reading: 6.05 ft³
